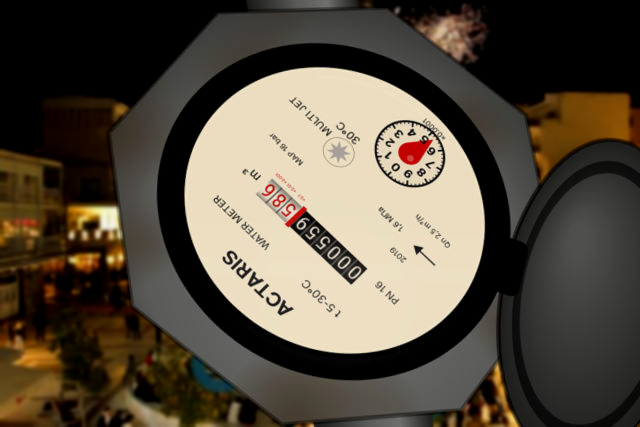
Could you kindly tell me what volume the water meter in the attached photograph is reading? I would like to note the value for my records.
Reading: 559.5865 m³
